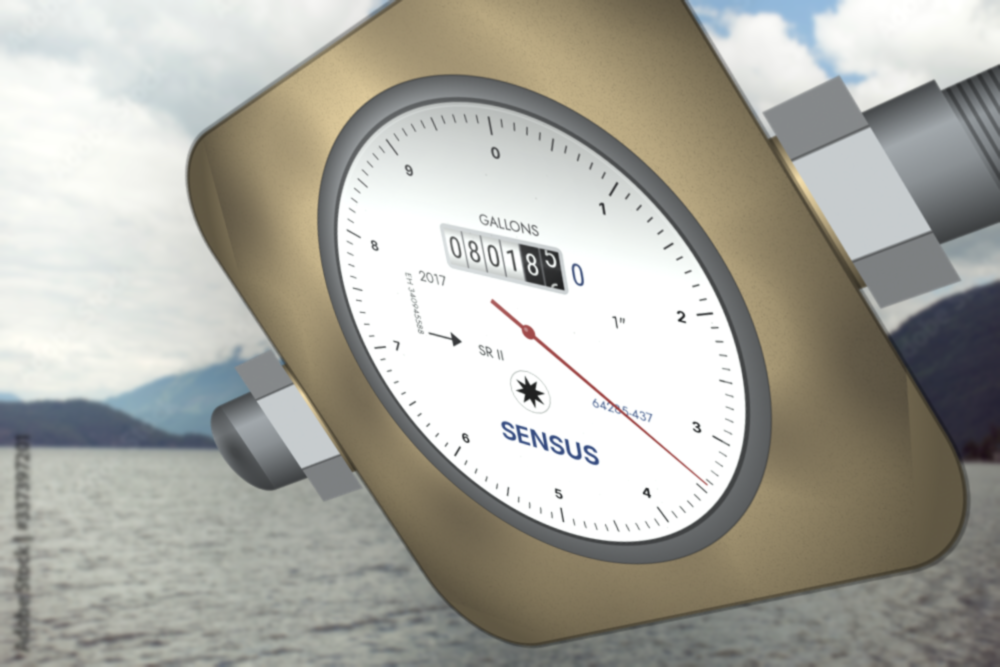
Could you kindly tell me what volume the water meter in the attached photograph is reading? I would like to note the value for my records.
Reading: 801853.4 gal
